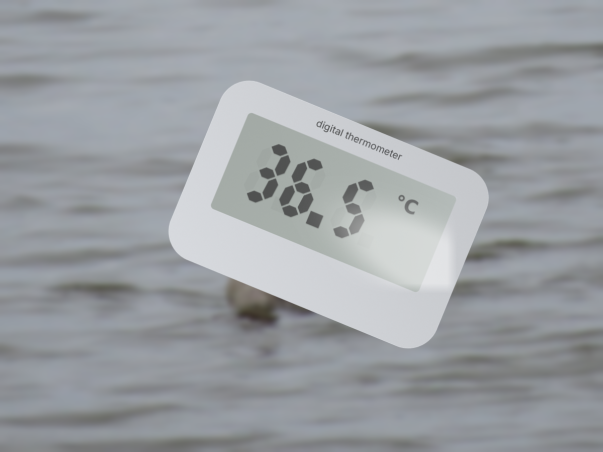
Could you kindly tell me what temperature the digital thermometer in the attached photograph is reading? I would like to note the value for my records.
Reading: 36.5 °C
